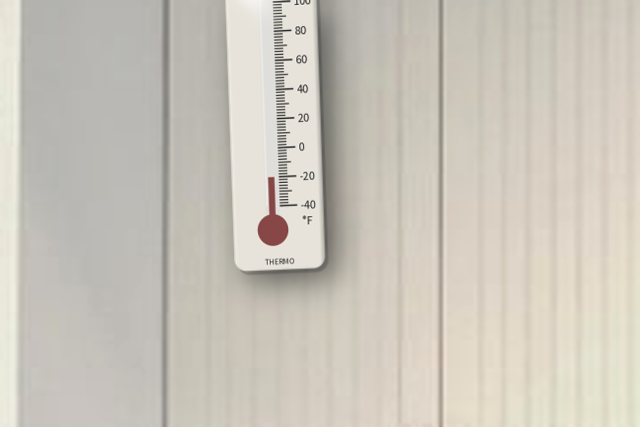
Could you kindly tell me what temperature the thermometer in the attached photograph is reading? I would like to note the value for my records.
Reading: -20 °F
